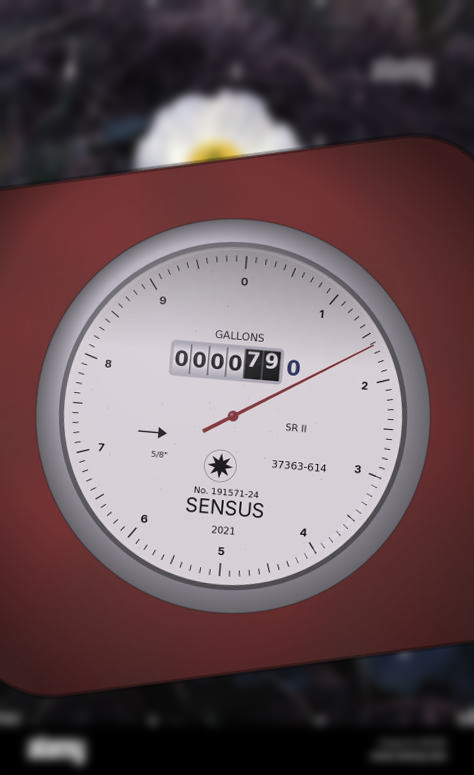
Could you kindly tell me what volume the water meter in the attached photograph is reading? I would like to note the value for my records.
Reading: 791.6 gal
